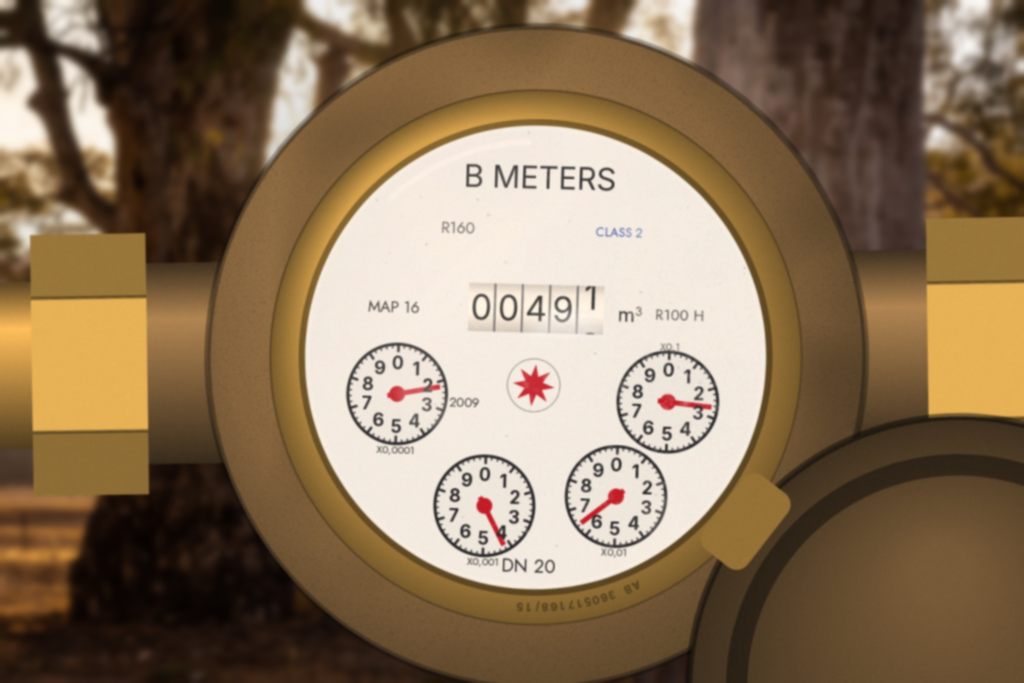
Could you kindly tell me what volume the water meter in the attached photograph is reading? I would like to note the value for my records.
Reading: 491.2642 m³
